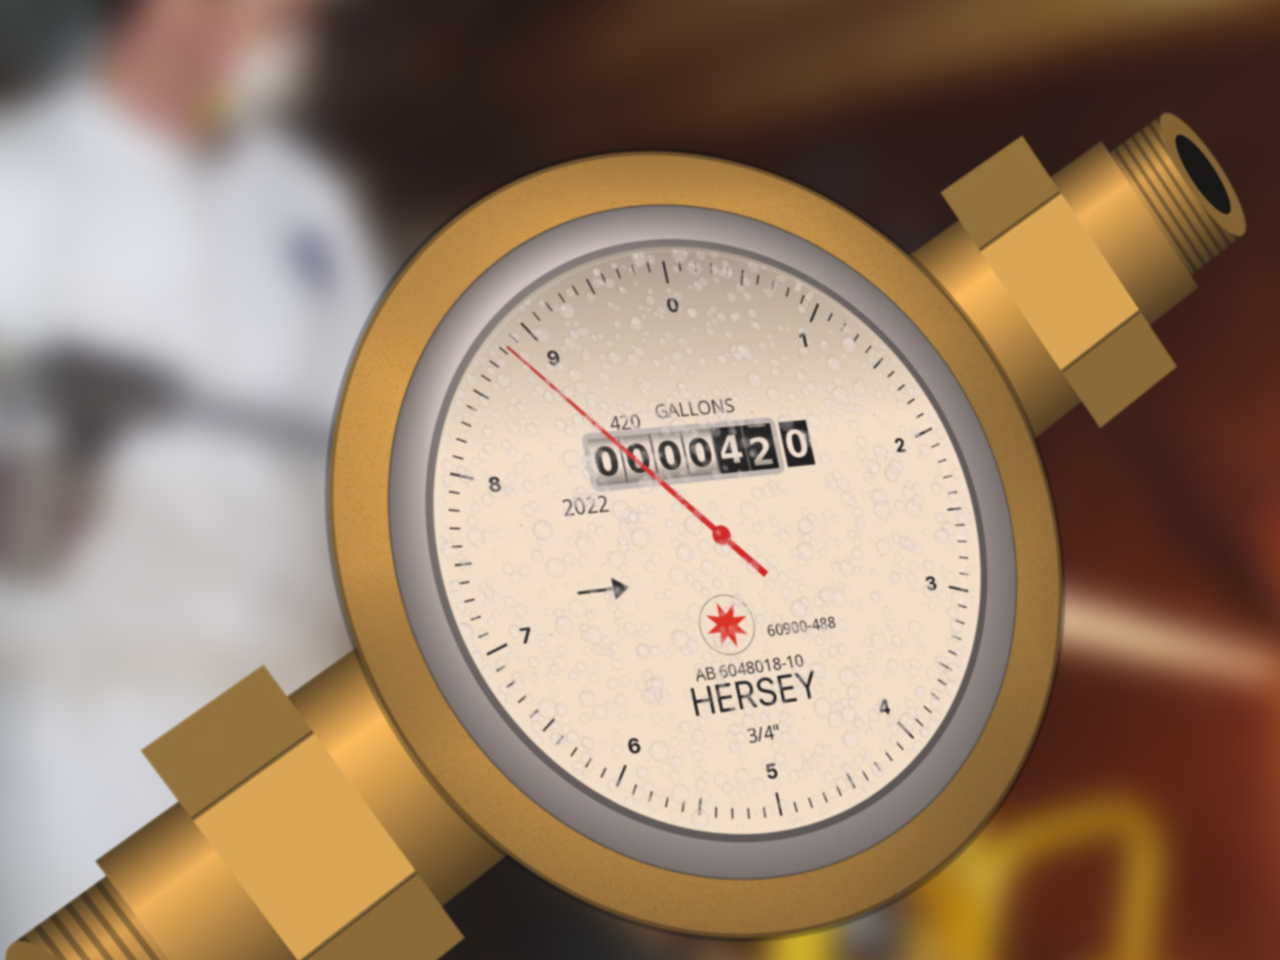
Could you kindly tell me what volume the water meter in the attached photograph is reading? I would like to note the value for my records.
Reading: 418.8 gal
